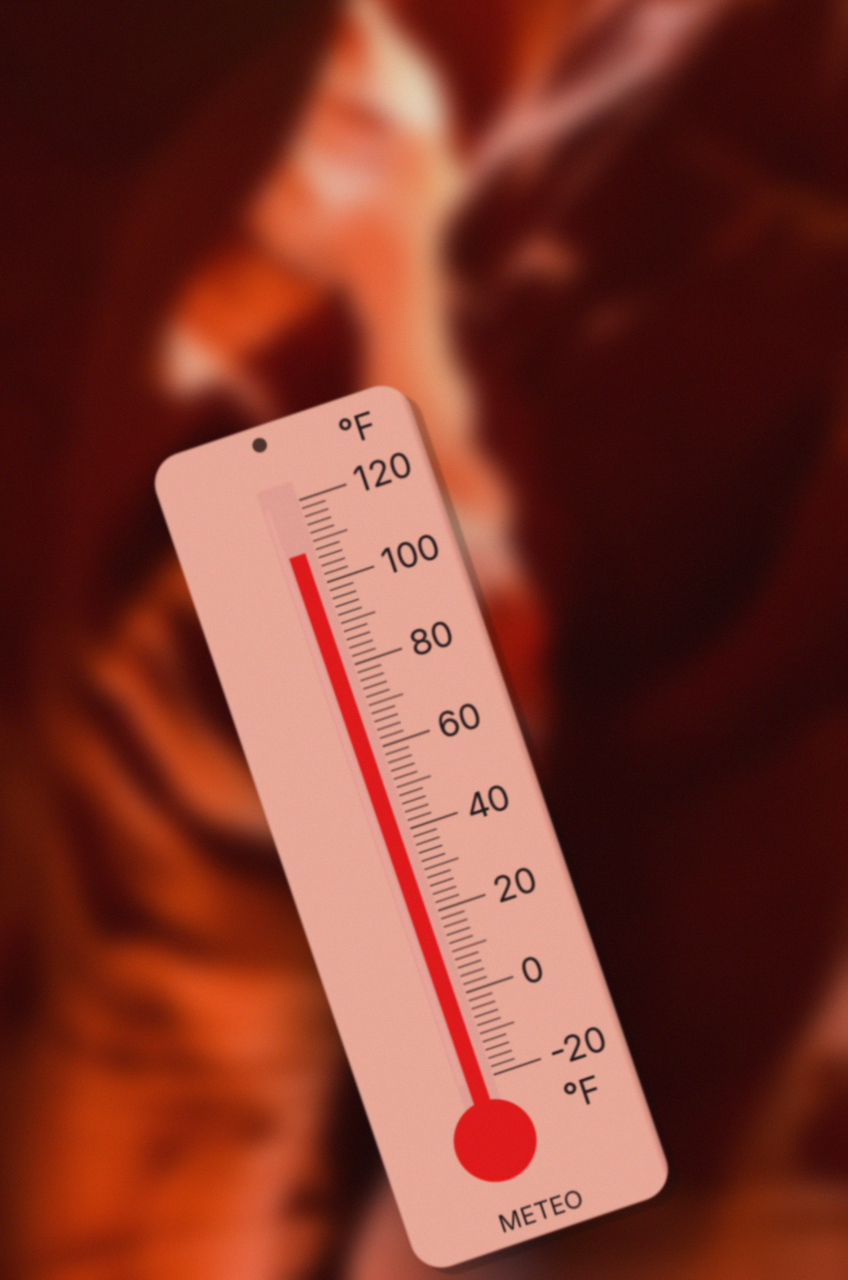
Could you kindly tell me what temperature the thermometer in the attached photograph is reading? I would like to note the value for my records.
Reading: 108 °F
